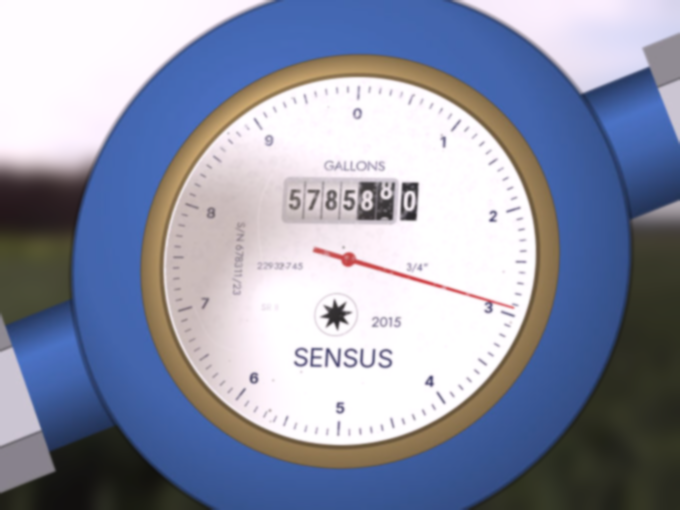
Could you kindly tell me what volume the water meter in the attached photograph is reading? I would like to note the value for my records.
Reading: 5785882.9 gal
